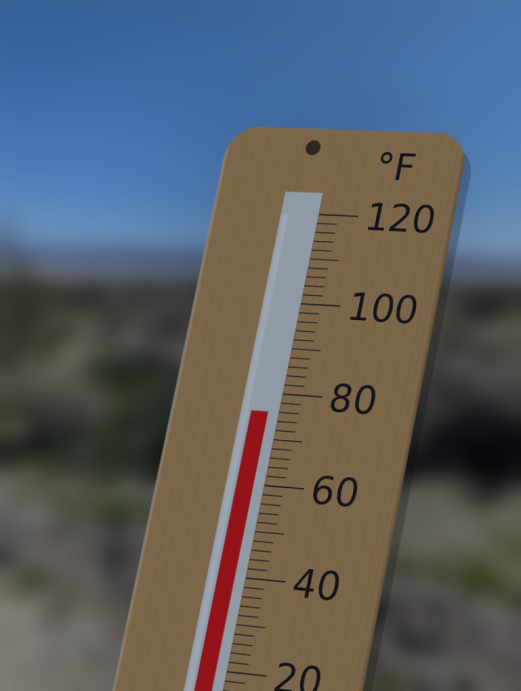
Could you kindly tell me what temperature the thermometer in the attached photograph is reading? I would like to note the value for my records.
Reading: 76 °F
